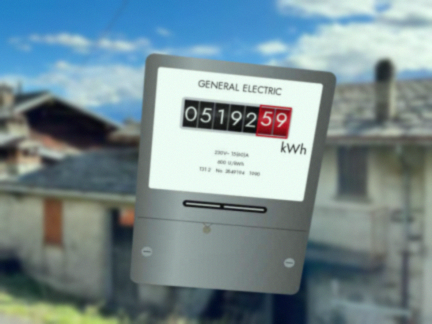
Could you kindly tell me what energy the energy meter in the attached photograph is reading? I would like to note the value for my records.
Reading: 5192.59 kWh
